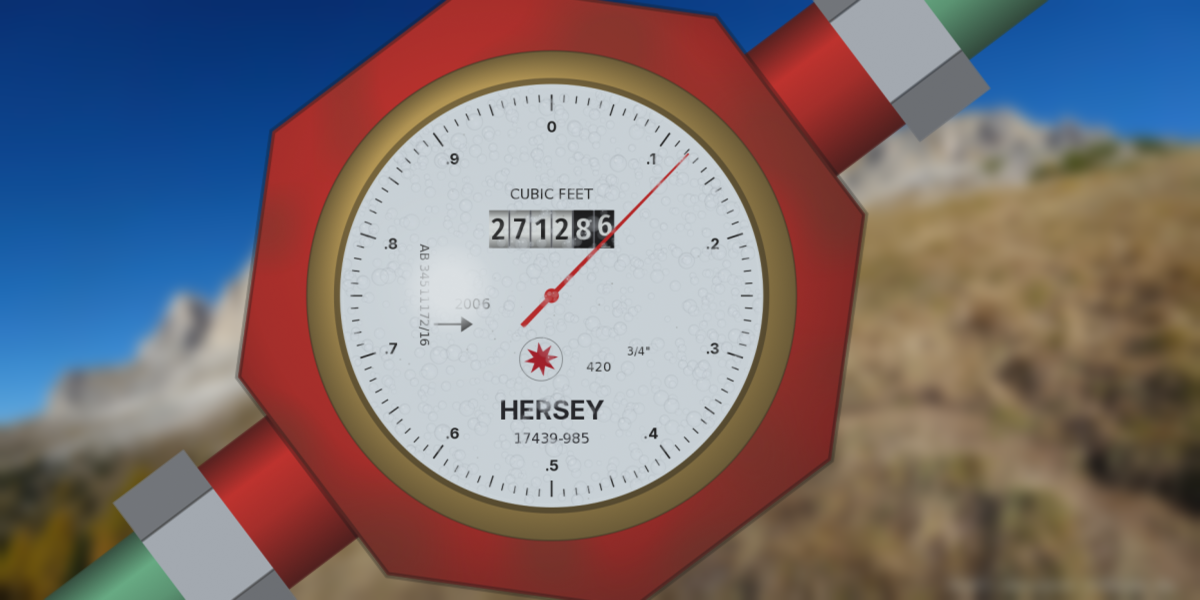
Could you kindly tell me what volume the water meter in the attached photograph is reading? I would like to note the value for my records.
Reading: 271286.12 ft³
